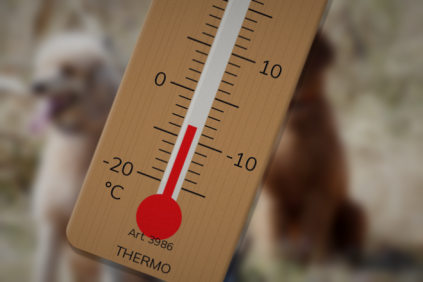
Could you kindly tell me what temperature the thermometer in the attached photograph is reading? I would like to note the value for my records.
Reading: -7 °C
